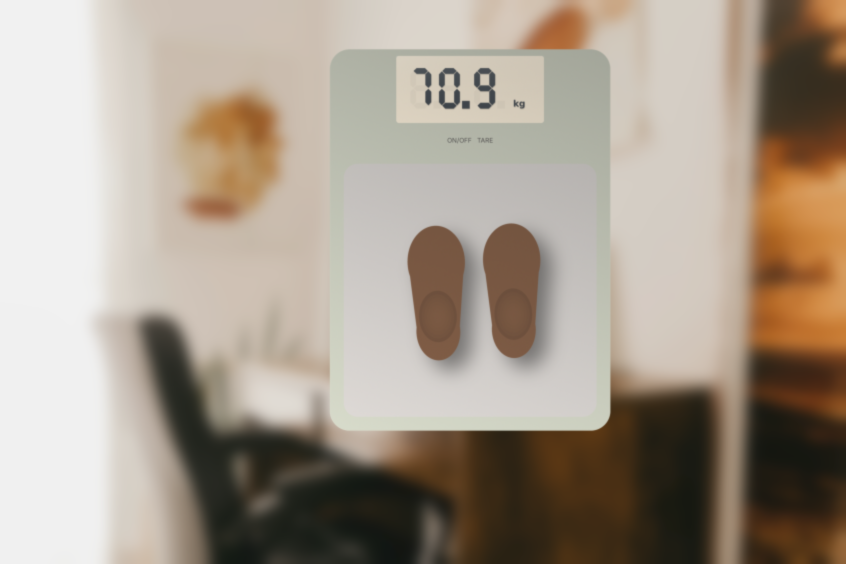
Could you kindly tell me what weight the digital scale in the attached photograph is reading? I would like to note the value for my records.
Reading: 70.9 kg
